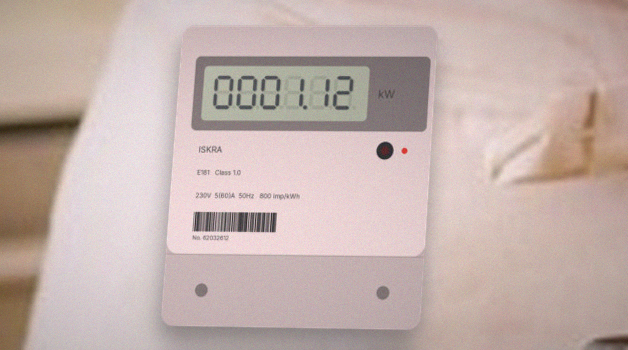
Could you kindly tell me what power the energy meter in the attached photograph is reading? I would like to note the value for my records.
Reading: 1.12 kW
